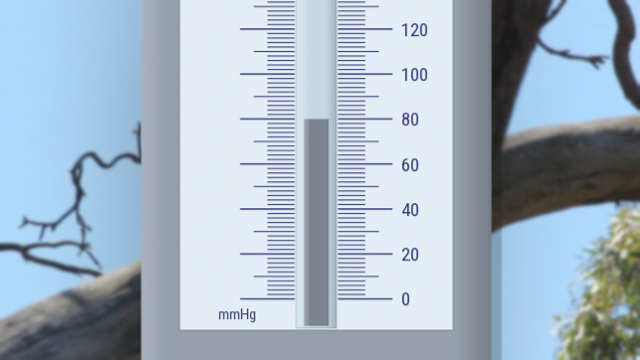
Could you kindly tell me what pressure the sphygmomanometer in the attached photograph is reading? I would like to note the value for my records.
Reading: 80 mmHg
